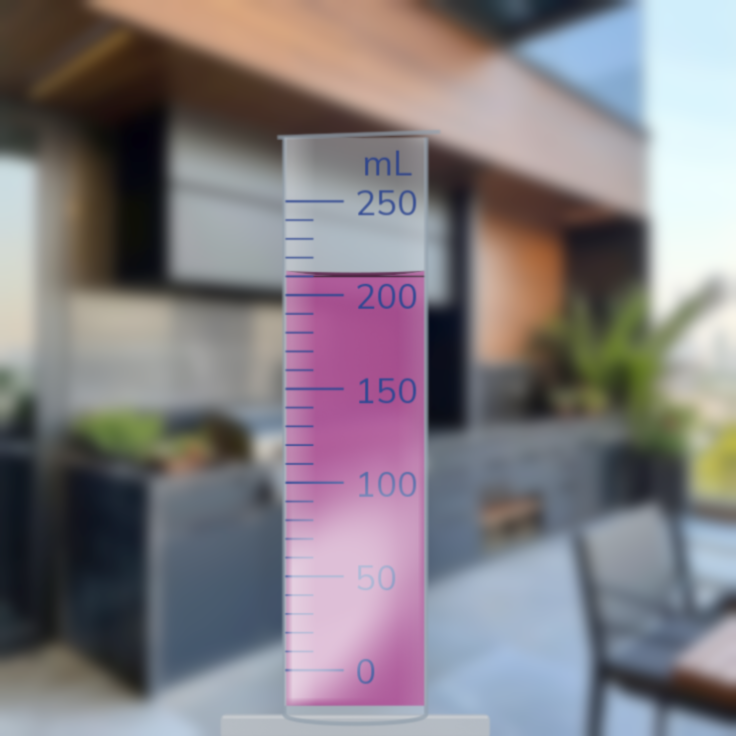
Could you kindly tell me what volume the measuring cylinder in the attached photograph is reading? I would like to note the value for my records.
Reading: 210 mL
